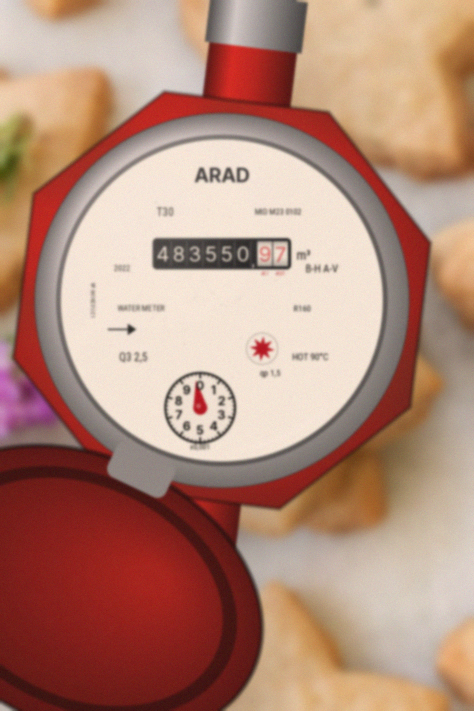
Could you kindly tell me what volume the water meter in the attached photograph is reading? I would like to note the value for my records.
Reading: 483550.969 m³
